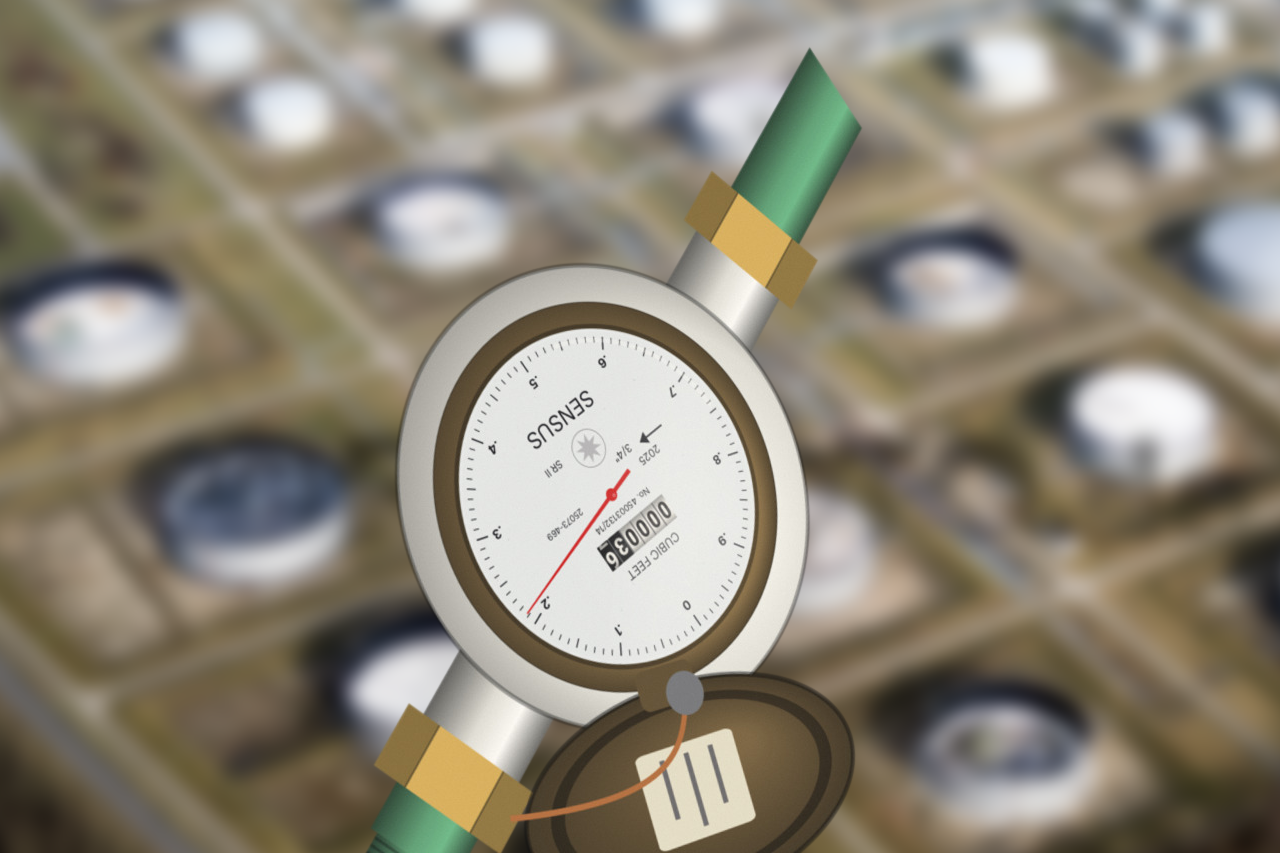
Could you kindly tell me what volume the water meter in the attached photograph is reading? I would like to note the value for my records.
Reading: 36.21 ft³
